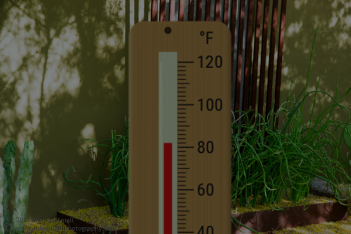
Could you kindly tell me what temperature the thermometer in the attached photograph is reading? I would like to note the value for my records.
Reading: 82 °F
